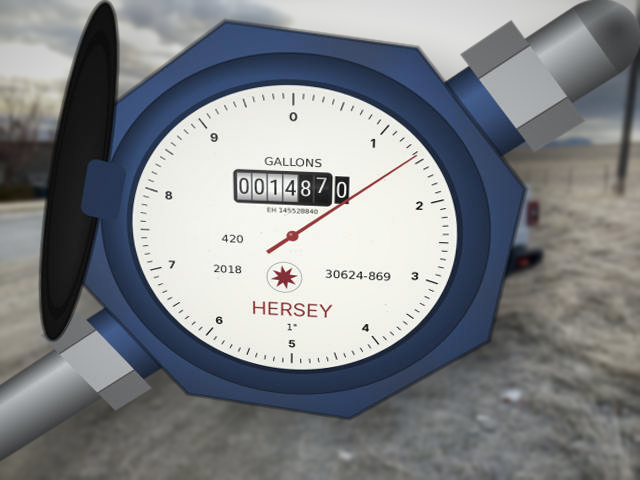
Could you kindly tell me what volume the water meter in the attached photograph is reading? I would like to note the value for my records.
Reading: 14871.4 gal
